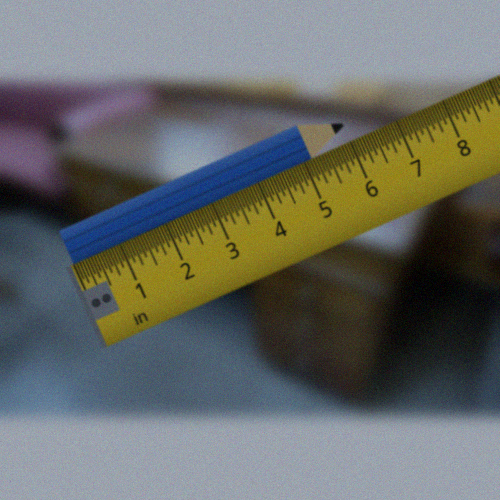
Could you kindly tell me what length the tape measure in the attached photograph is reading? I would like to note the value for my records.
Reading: 6 in
